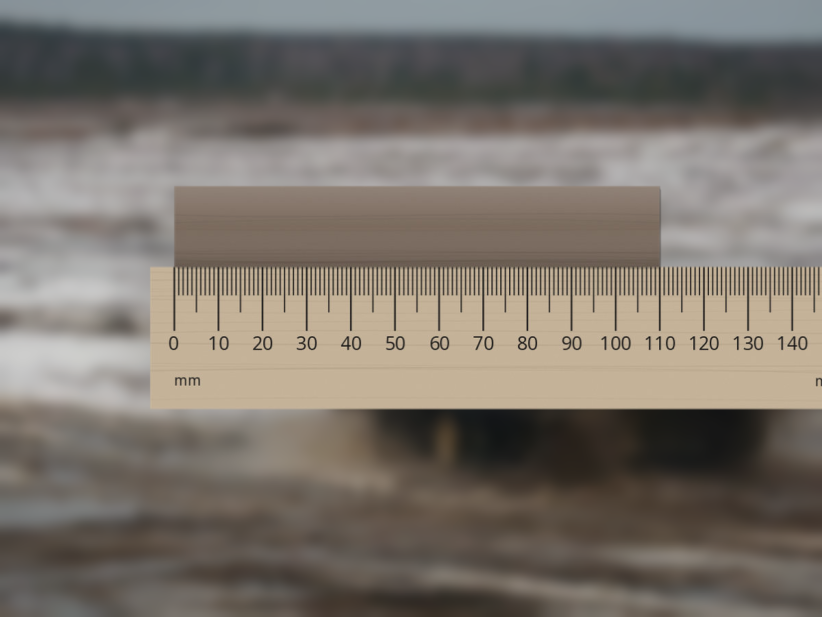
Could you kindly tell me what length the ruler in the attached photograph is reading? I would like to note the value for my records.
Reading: 110 mm
